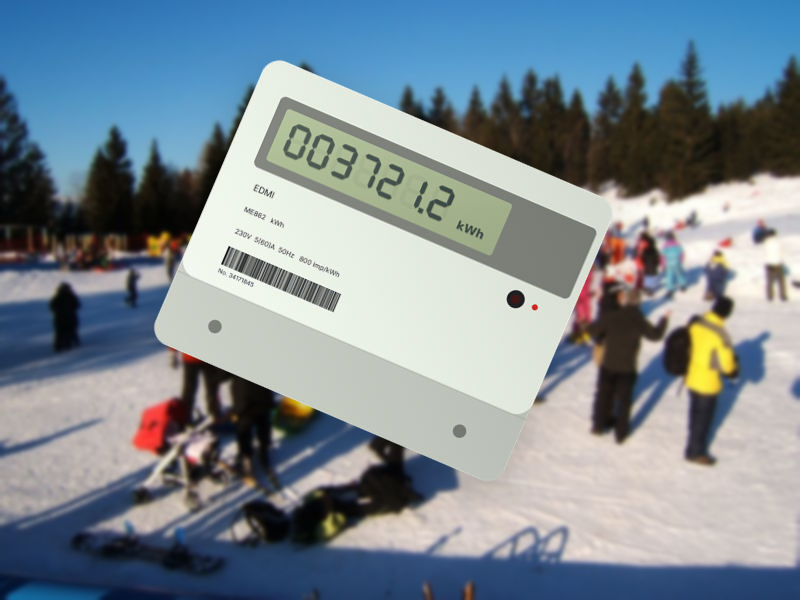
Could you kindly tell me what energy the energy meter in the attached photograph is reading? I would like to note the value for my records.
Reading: 3721.2 kWh
